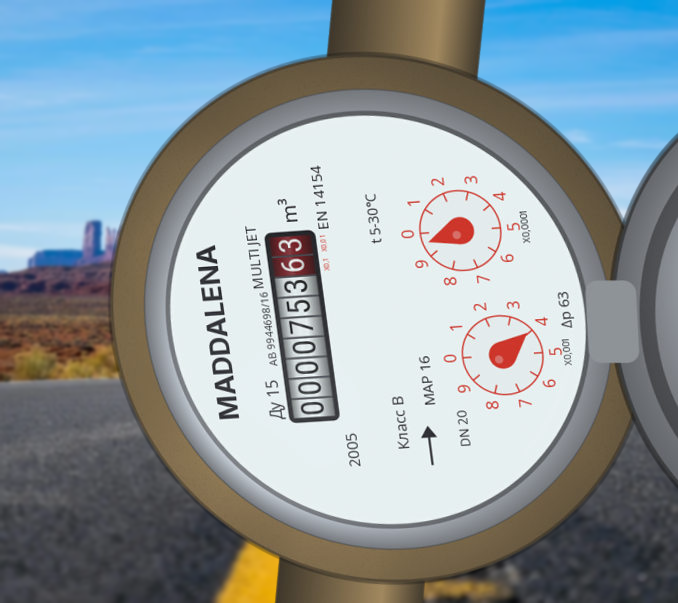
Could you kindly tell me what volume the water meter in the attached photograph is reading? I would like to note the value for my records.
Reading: 753.6339 m³
